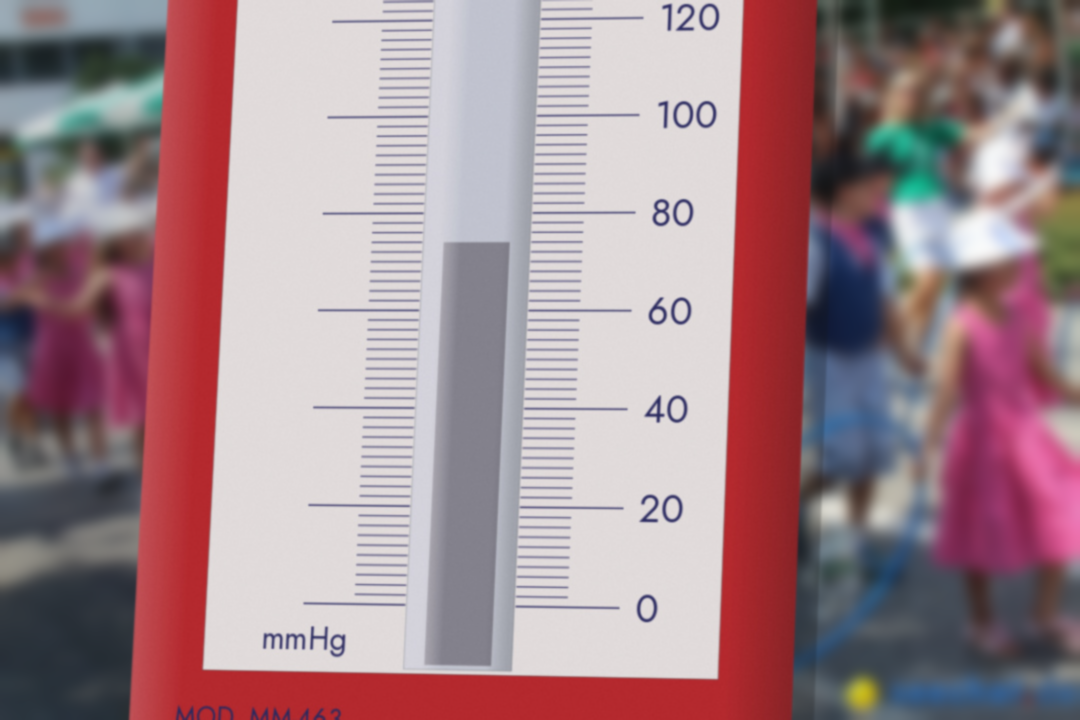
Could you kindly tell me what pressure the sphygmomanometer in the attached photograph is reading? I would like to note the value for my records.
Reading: 74 mmHg
